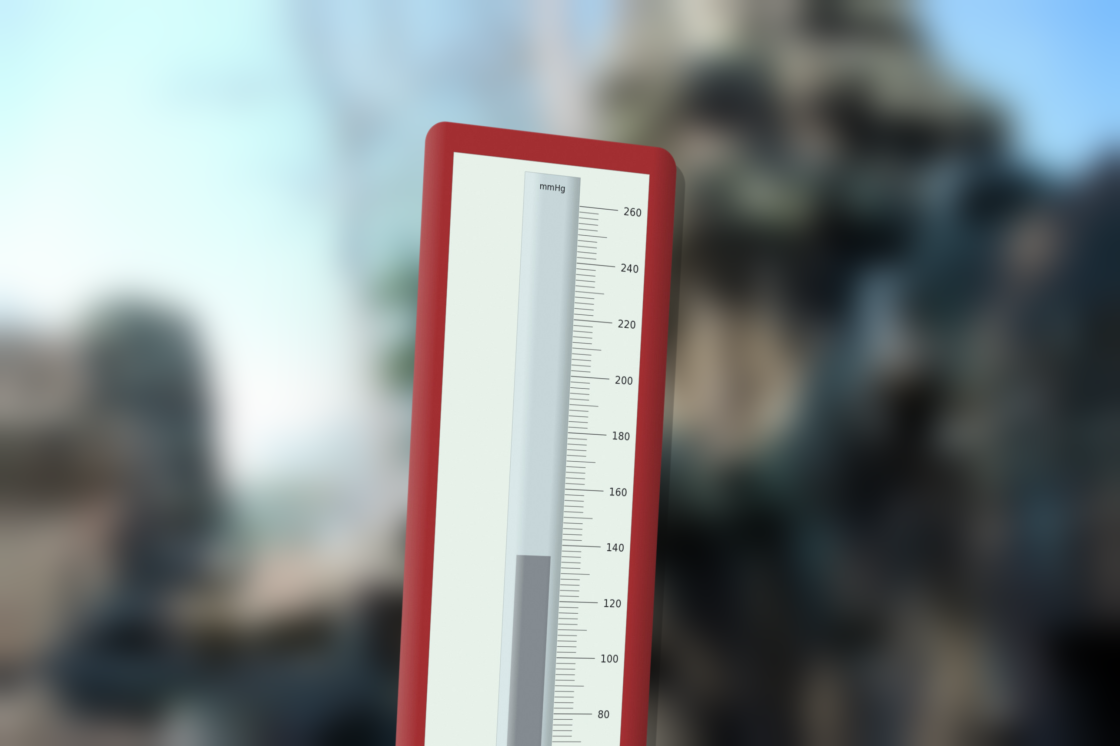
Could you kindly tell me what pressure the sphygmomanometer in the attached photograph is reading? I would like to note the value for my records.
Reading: 136 mmHg
